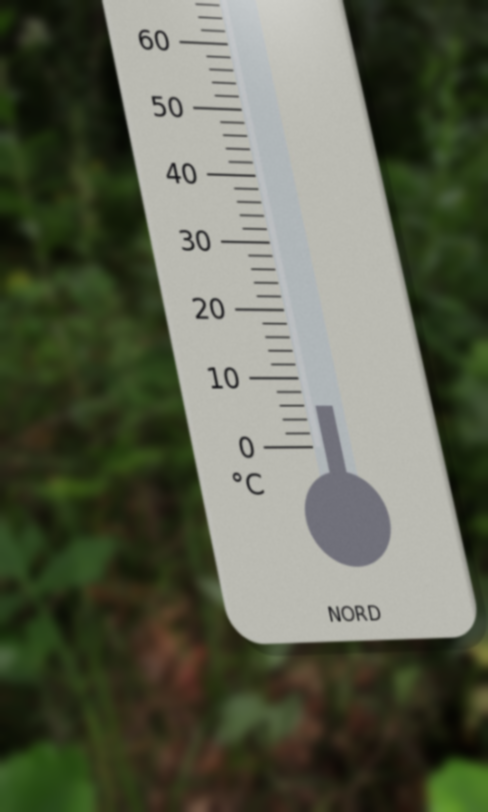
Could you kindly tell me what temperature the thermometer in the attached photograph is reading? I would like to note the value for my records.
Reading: 6 °C
